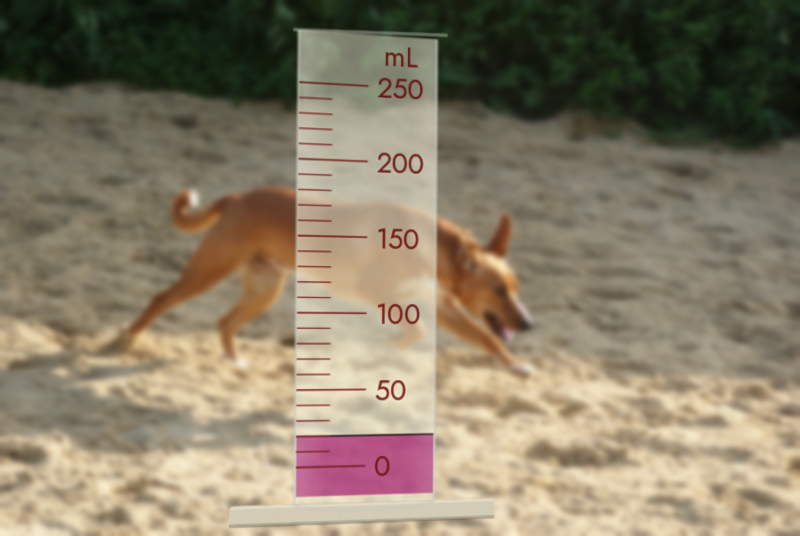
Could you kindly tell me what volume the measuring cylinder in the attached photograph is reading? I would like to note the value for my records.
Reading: 20 mL
